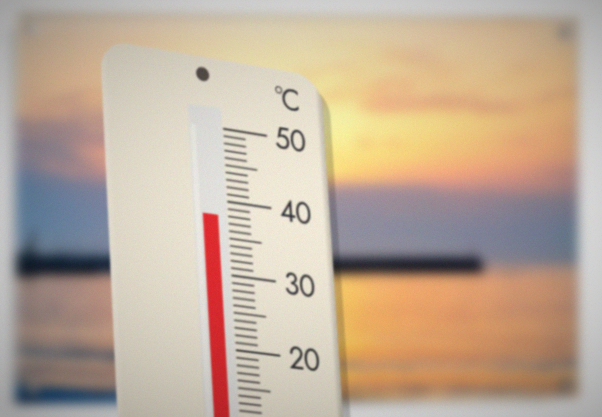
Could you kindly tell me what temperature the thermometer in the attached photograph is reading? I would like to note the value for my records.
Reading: 38 °C
